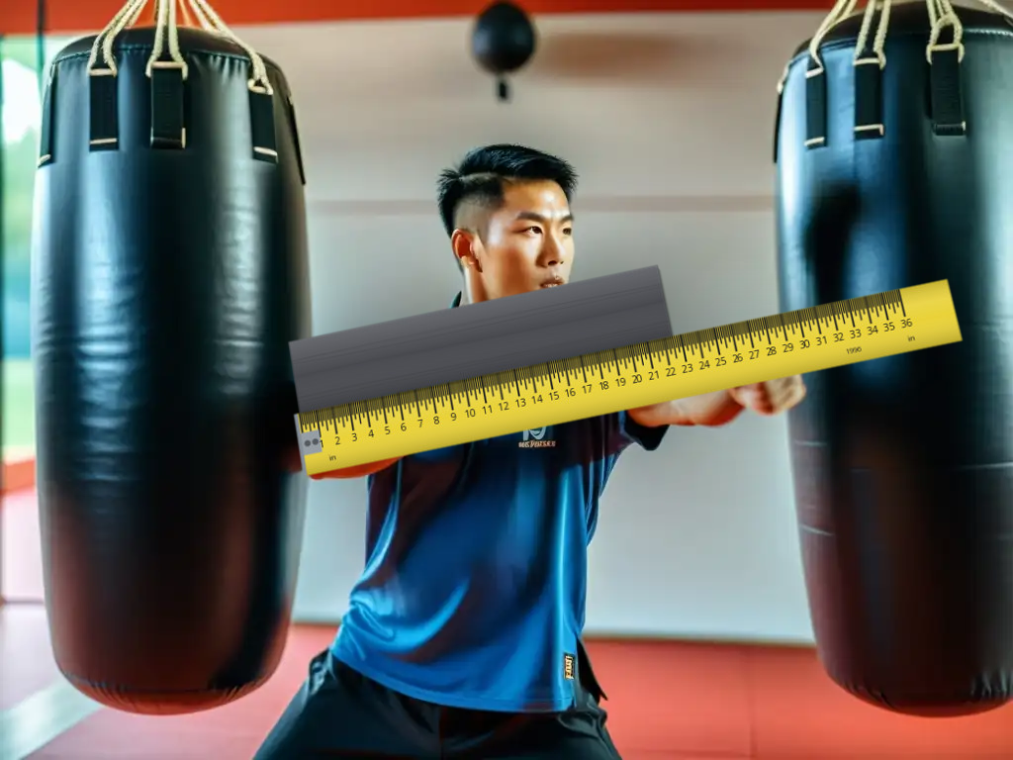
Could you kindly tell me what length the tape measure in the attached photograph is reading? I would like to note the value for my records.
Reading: 22.5 in
